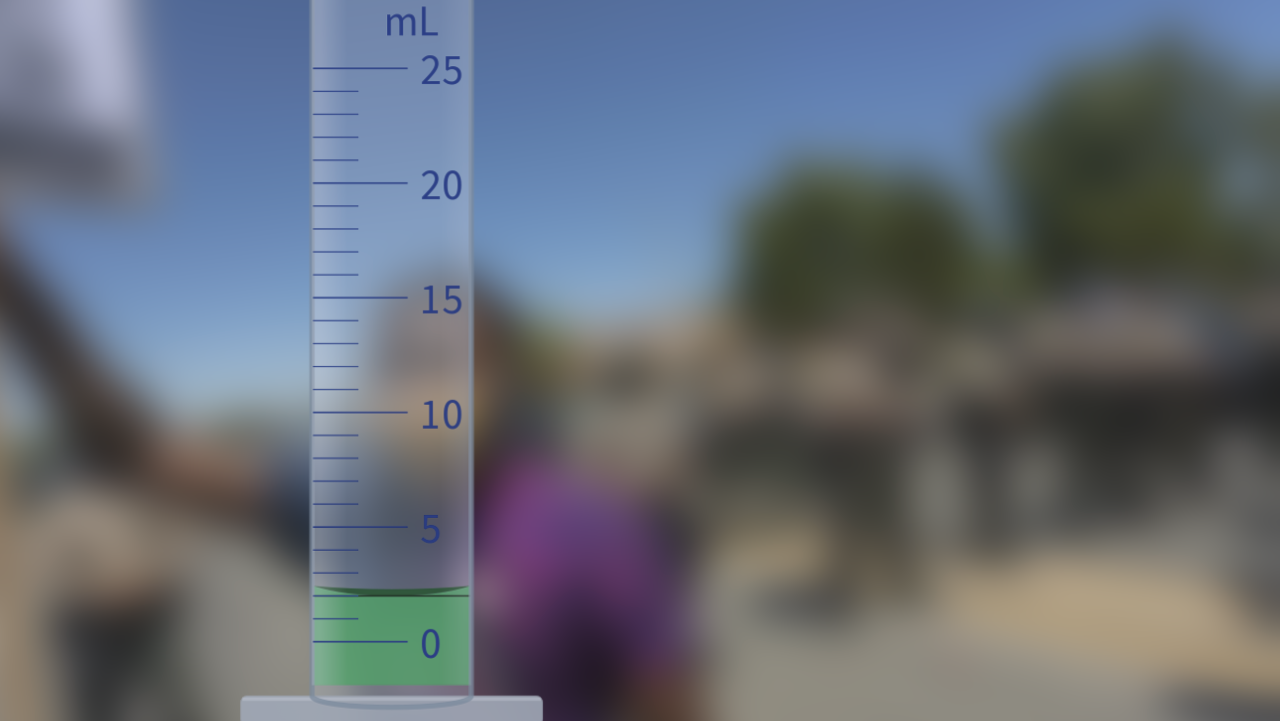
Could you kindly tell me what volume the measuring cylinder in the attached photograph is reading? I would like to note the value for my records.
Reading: 2 mL
